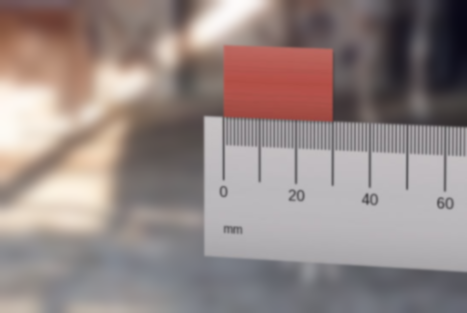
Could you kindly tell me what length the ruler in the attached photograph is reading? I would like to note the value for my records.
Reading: 30 mm
